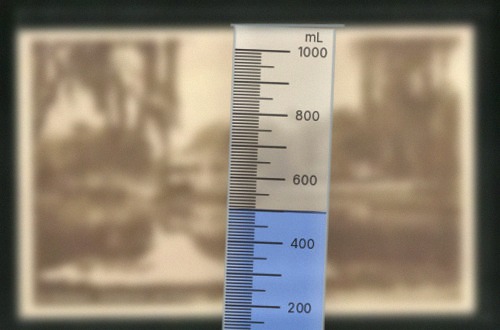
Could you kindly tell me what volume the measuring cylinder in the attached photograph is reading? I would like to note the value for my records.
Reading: 500 mL
